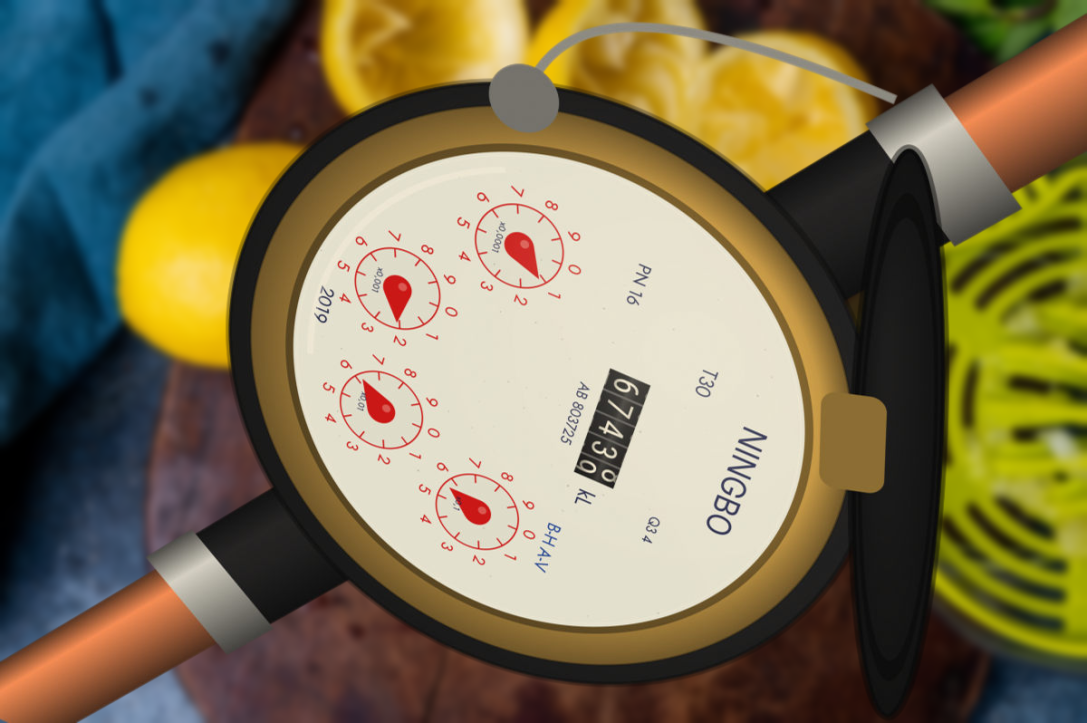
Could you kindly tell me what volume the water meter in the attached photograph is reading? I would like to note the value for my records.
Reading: 67438.5621 kL
